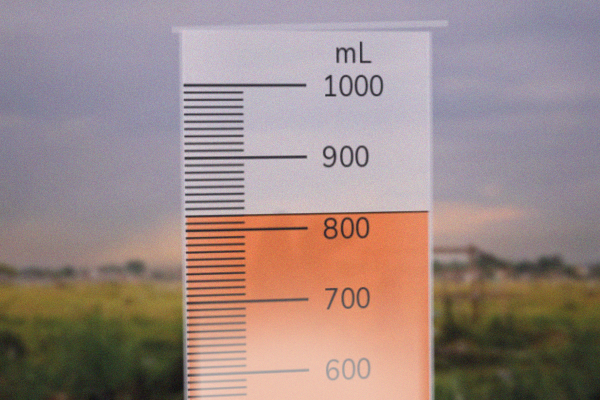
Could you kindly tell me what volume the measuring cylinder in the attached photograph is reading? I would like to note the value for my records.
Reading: 820 mL
